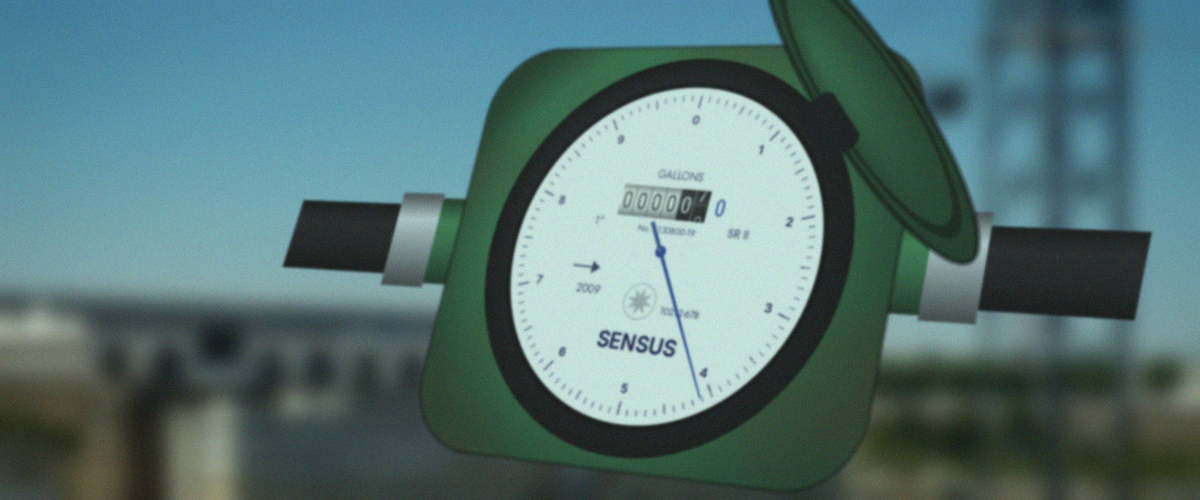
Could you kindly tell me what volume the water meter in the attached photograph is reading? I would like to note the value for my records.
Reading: 74.1 gal
